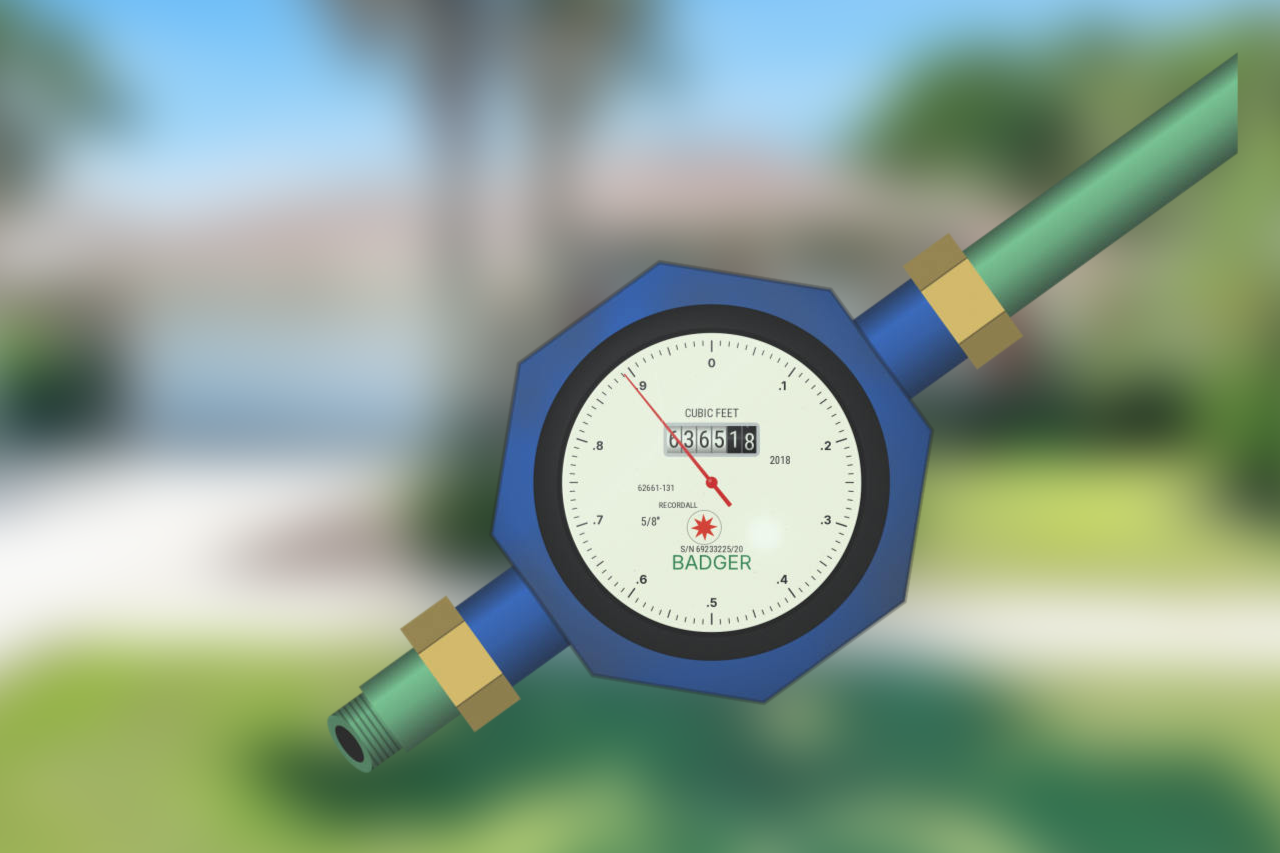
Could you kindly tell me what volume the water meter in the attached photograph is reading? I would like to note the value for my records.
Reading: 636517.89 ft³
